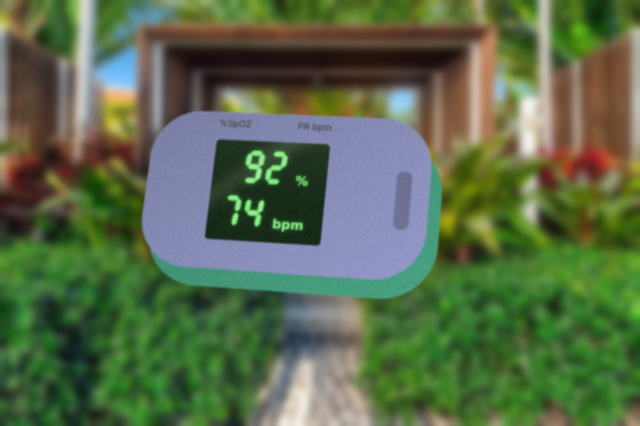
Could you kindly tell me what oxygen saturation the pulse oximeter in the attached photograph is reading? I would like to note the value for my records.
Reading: 92 %
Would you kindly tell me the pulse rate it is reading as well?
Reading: 74 bpm
